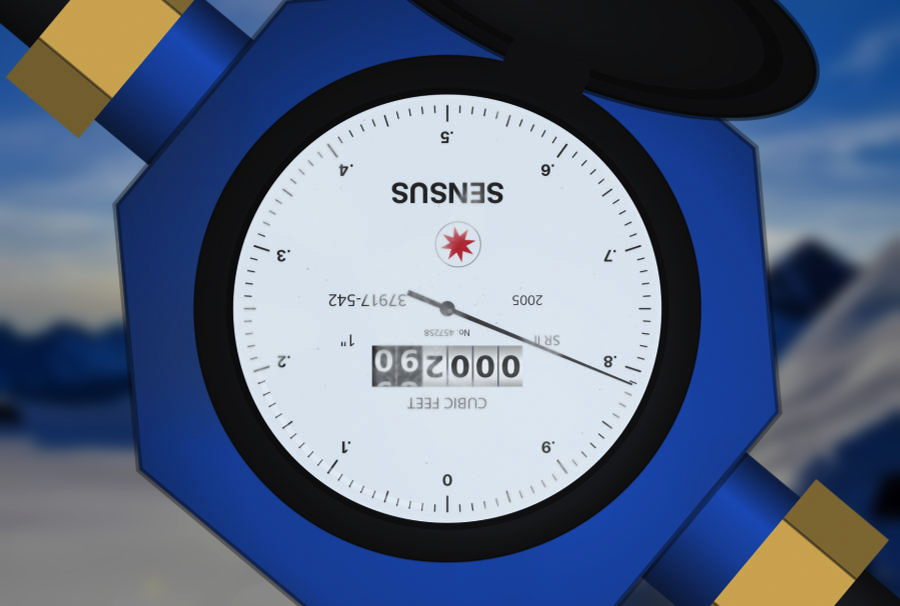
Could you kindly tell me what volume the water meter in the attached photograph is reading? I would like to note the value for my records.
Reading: 289.81 ft³
